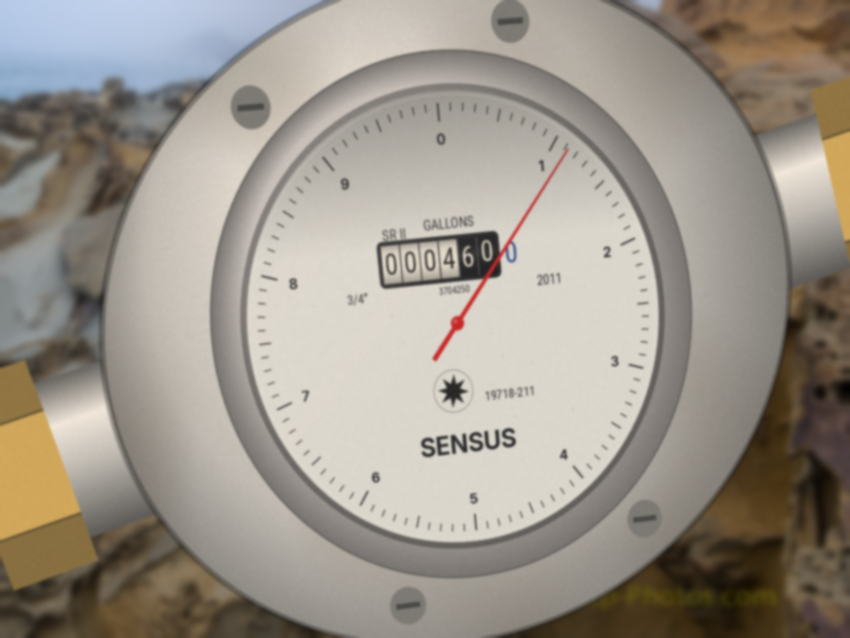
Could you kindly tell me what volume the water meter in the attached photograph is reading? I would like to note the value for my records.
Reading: 4601.1 gal
